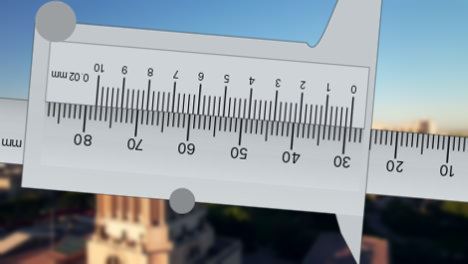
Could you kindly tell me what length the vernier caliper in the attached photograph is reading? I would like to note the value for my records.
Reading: 29.0 mm
